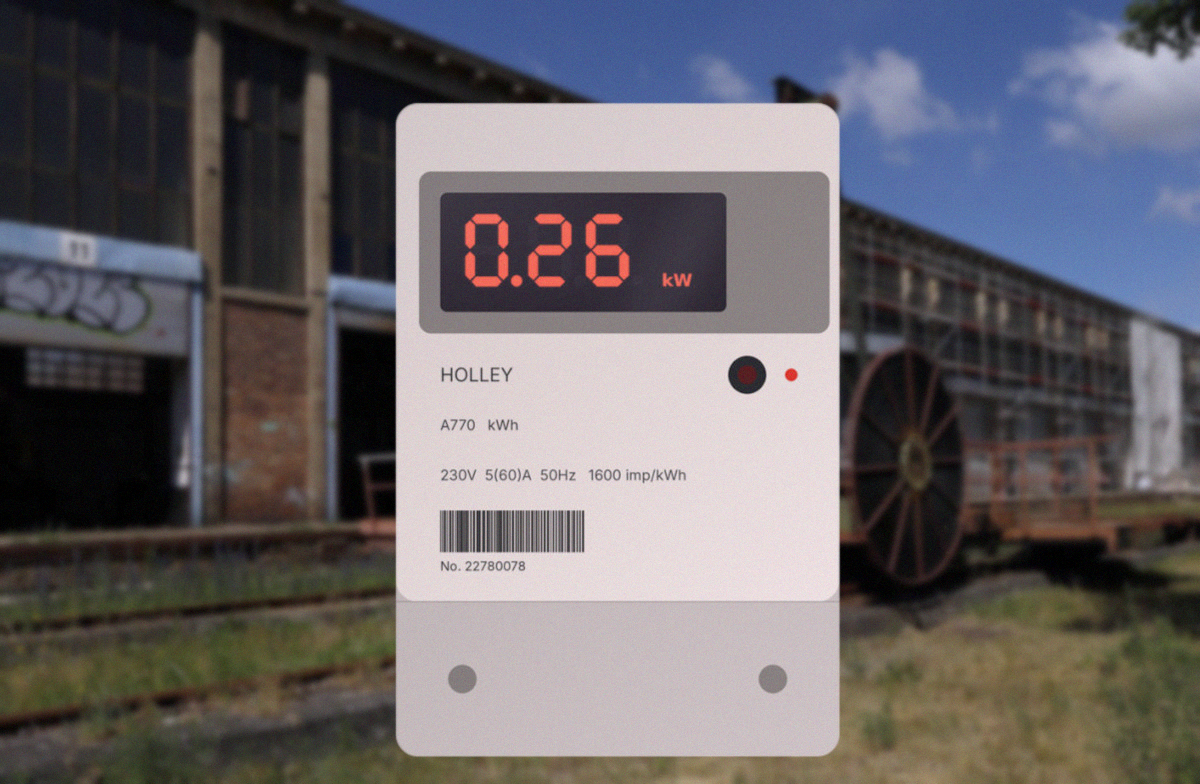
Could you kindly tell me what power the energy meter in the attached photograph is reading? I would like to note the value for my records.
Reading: 0.26 kW
